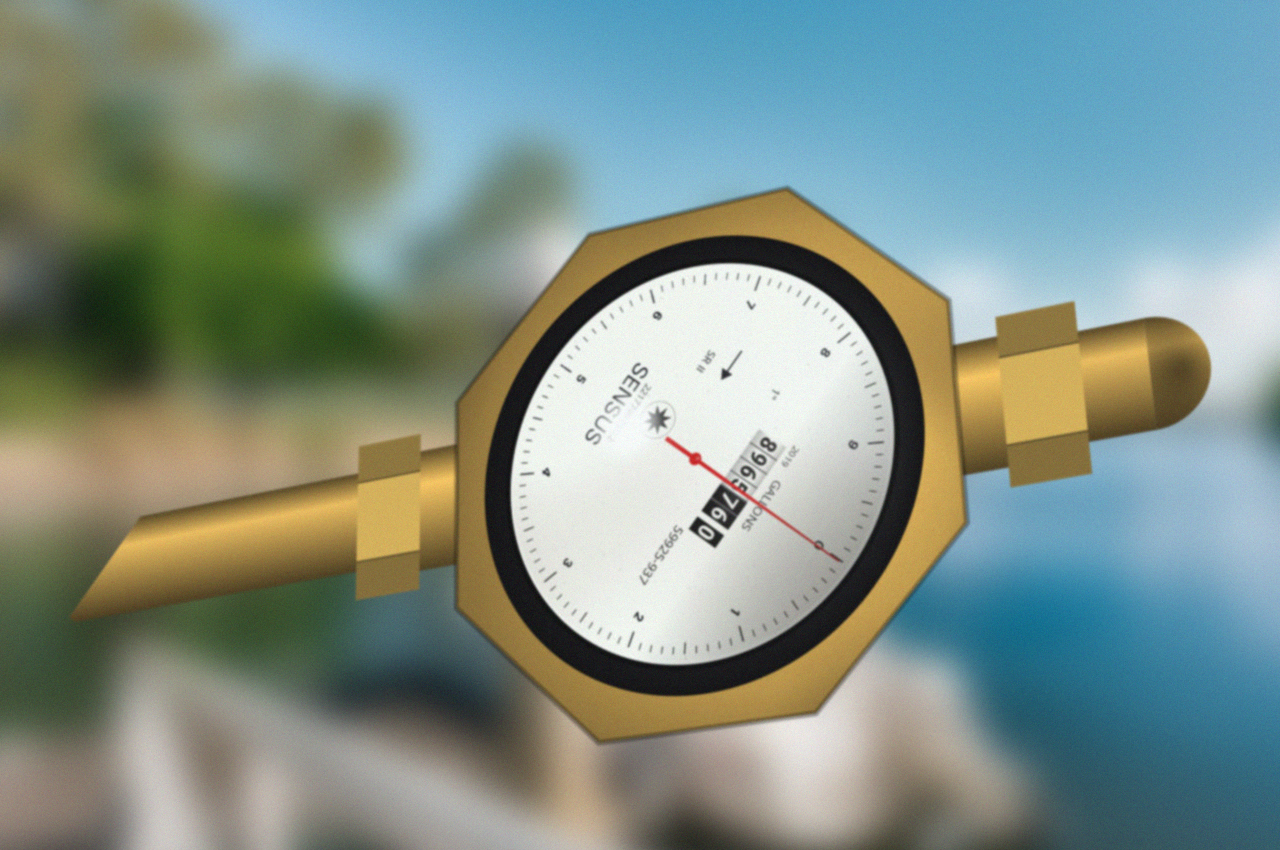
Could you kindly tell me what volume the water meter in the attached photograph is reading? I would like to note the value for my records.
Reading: 8965760.0 gal
